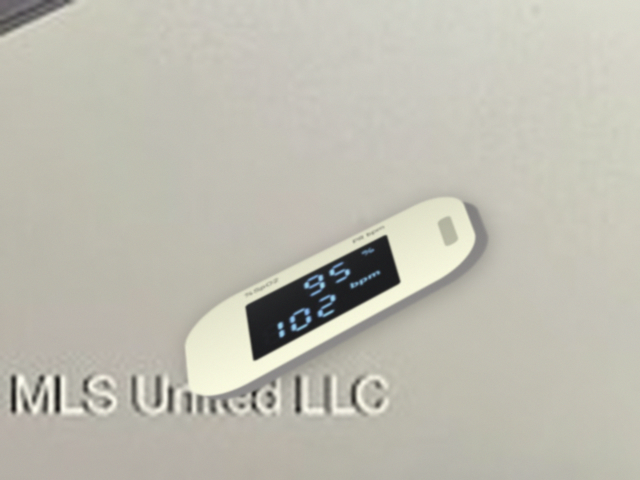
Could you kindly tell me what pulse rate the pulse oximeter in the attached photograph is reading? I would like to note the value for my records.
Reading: 102 bpm
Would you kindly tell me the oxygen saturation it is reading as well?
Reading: 95 %
